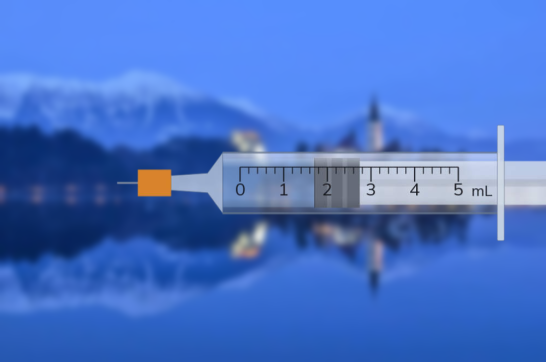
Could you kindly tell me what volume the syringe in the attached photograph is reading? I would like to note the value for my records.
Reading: 1.7 mL
